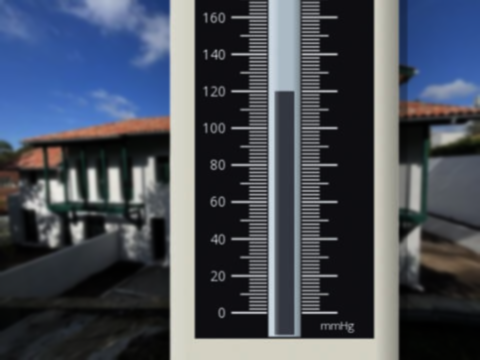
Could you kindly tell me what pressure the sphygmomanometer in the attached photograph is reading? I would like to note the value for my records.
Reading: 120 mmHg
